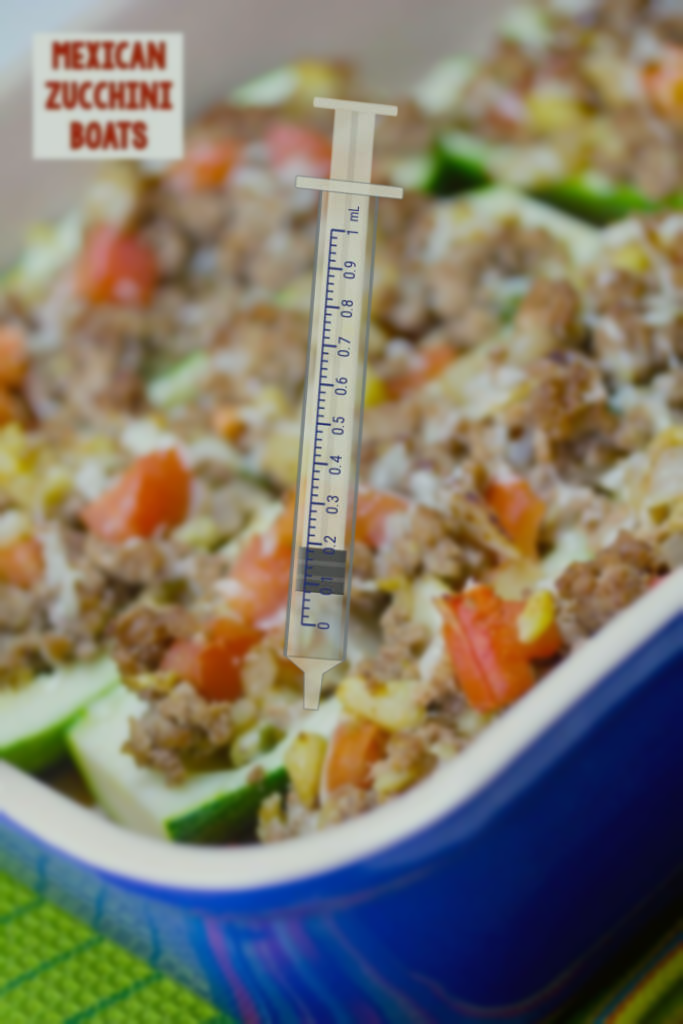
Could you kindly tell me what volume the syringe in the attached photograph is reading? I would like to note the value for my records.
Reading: 0.08 mL
